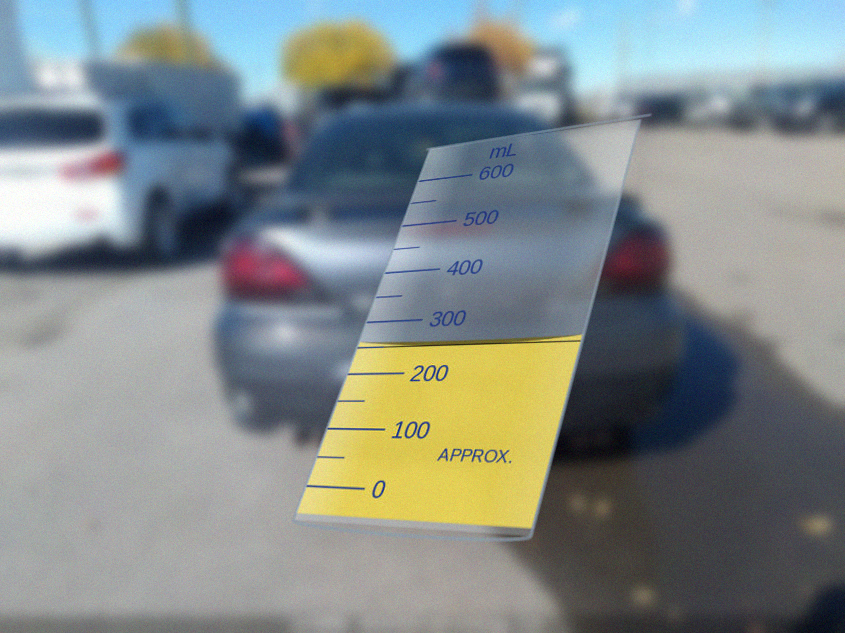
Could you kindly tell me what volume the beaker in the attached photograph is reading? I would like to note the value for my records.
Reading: 250 mL
